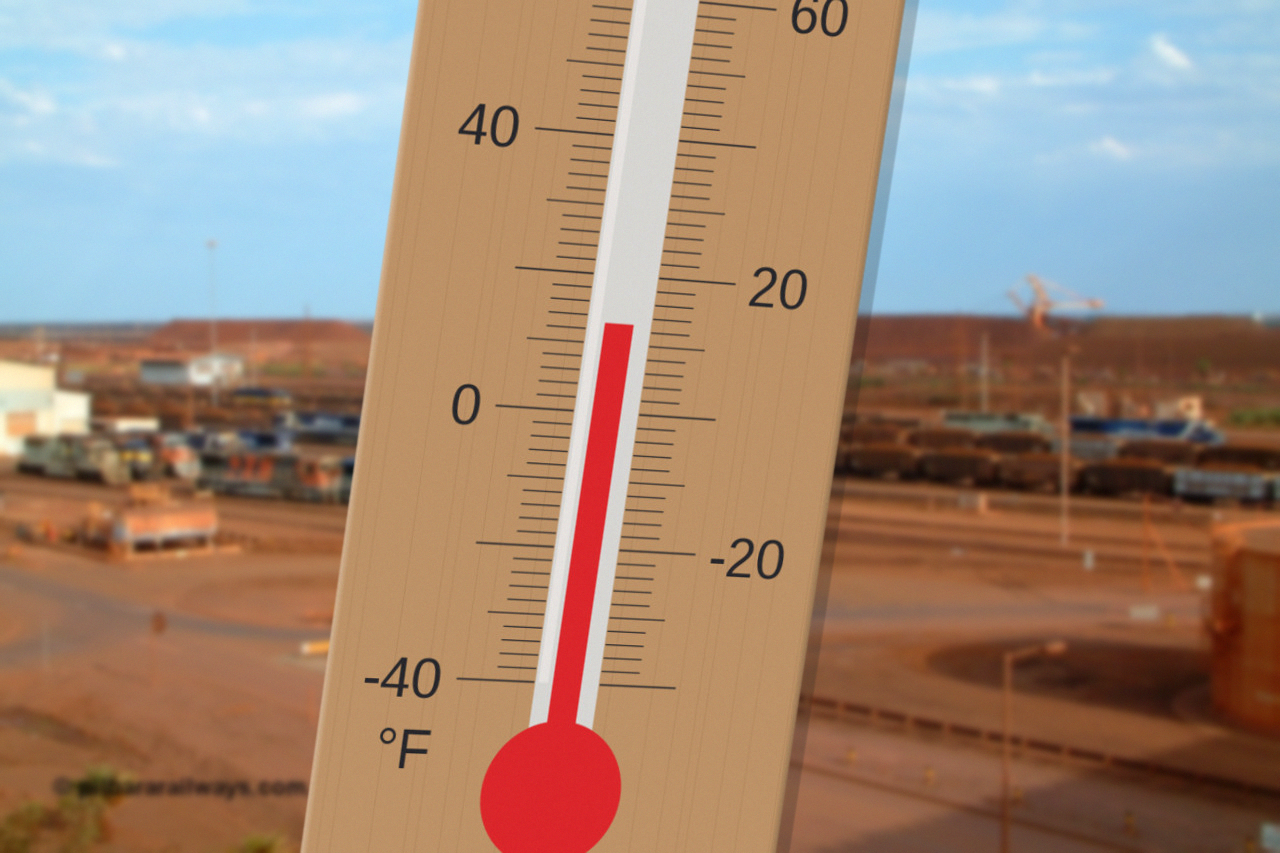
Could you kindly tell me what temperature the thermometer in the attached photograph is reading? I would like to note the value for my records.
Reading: 13 °F
